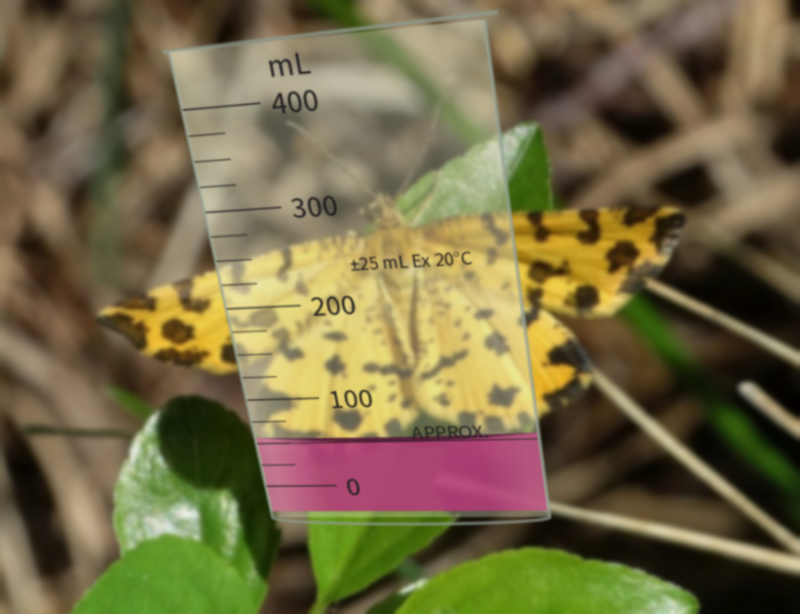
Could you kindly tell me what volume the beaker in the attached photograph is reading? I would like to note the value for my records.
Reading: 50 mL
